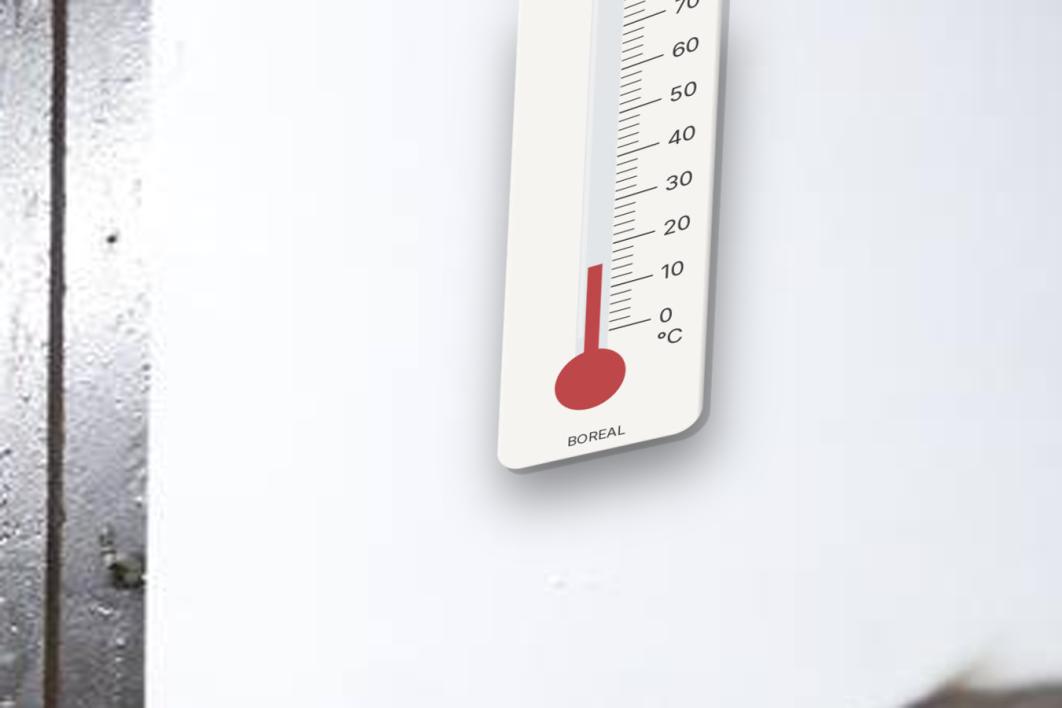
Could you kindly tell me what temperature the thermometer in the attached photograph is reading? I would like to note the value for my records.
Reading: 16 °C
